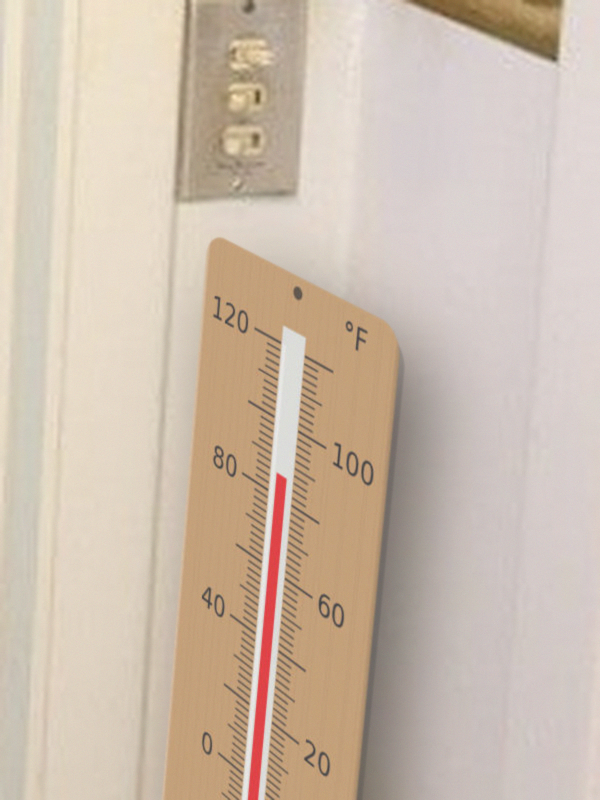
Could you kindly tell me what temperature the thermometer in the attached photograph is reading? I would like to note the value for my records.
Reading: 86 °F
